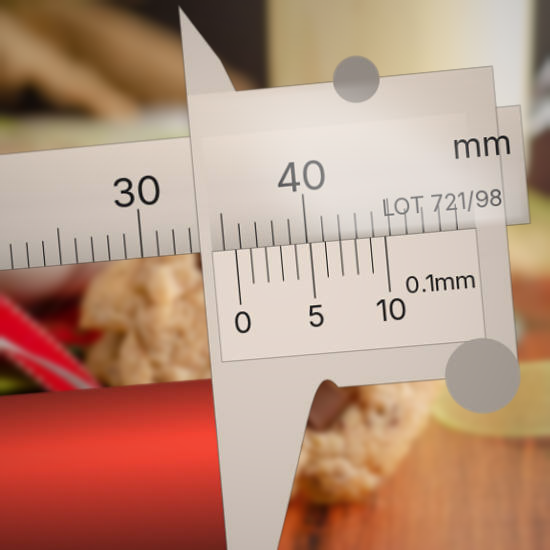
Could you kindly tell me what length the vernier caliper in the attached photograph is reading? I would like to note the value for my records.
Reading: 35.7 mm
